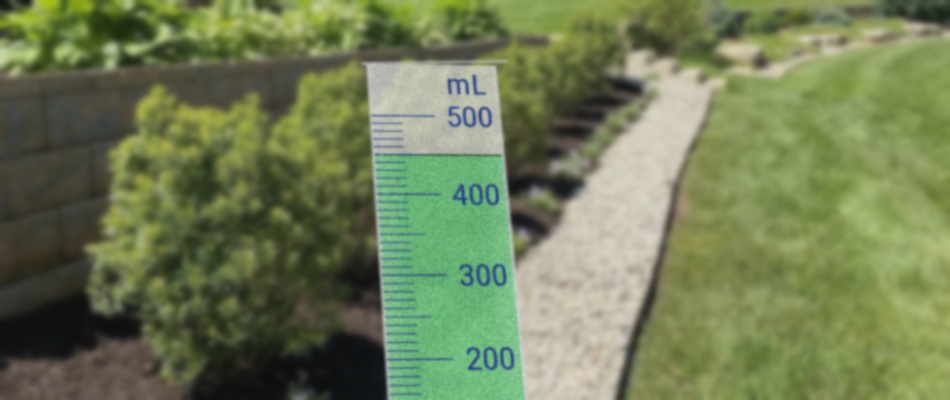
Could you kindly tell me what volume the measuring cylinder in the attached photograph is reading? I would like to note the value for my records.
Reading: 450 mL
